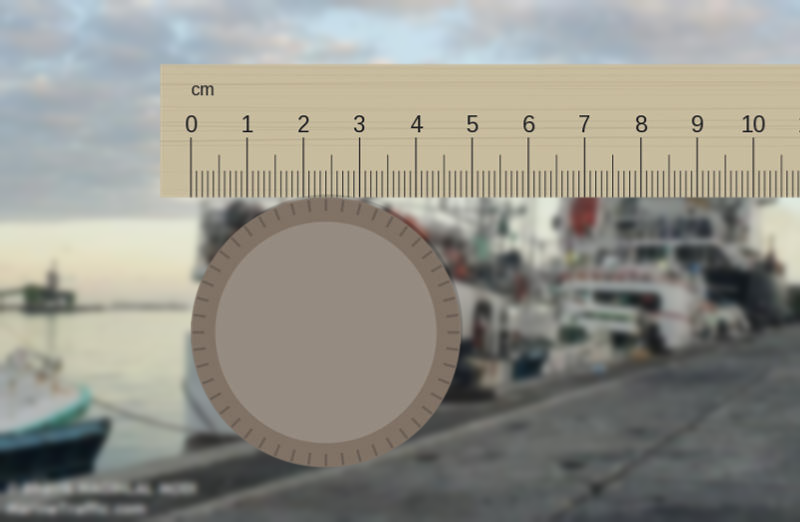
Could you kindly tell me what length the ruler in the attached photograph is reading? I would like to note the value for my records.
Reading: 4.8 cm
